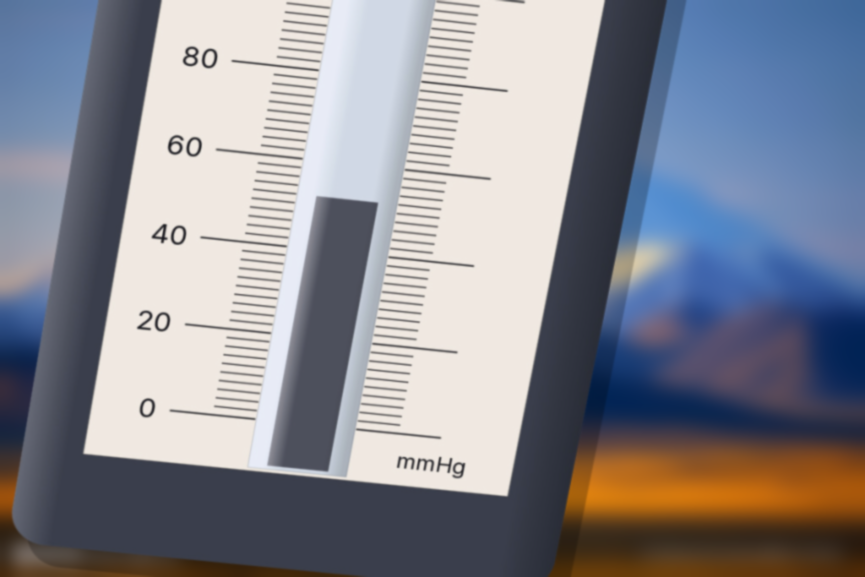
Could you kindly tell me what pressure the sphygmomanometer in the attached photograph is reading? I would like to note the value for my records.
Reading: 52 mmHg
